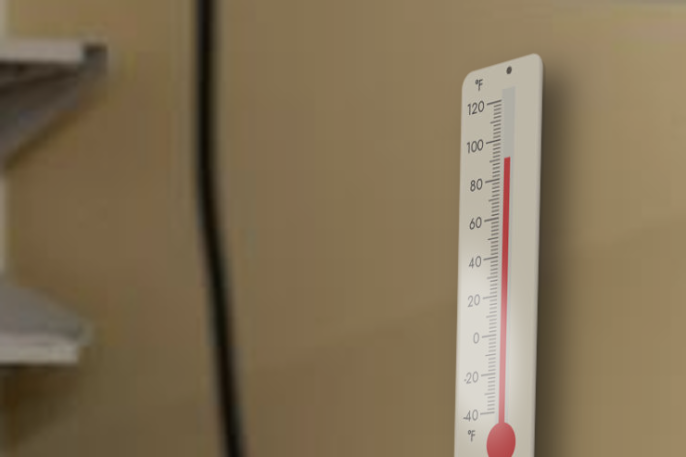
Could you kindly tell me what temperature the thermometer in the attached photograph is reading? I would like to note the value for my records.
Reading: 90 °F
